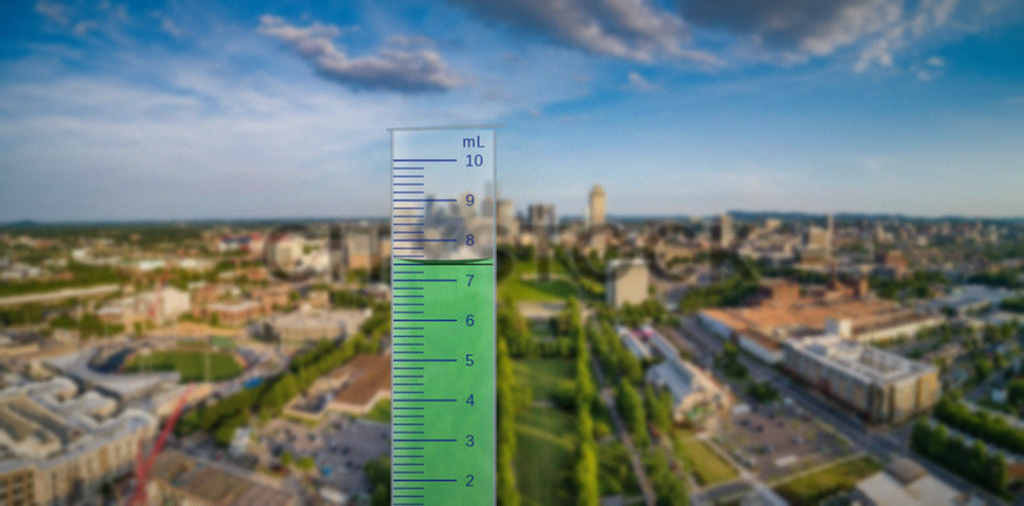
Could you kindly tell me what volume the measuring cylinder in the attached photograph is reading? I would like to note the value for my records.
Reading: 7.4 mL
